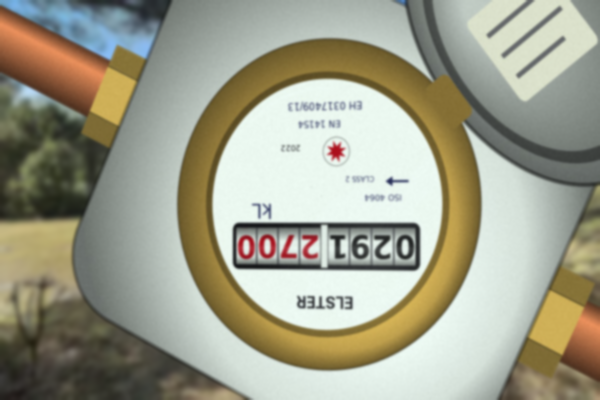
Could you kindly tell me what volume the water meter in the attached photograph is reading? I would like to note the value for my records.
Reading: 291.2700 kL
